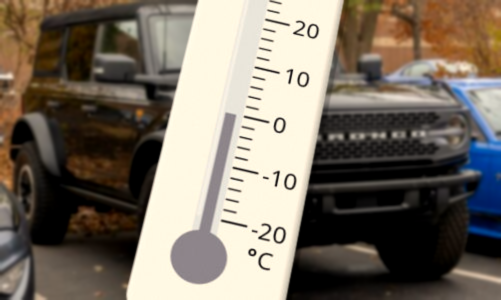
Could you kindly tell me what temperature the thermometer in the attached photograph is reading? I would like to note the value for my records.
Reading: 0 °C
